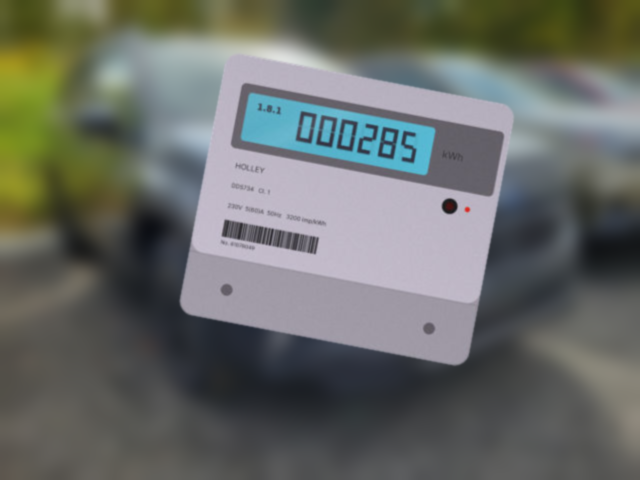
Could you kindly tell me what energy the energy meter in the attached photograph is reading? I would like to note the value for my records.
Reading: 285 kWh
